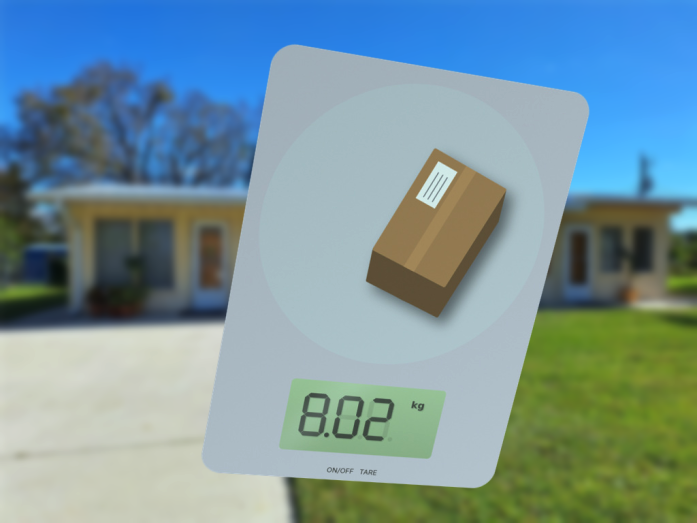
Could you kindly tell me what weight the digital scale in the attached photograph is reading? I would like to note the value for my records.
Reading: 8.02 kg
